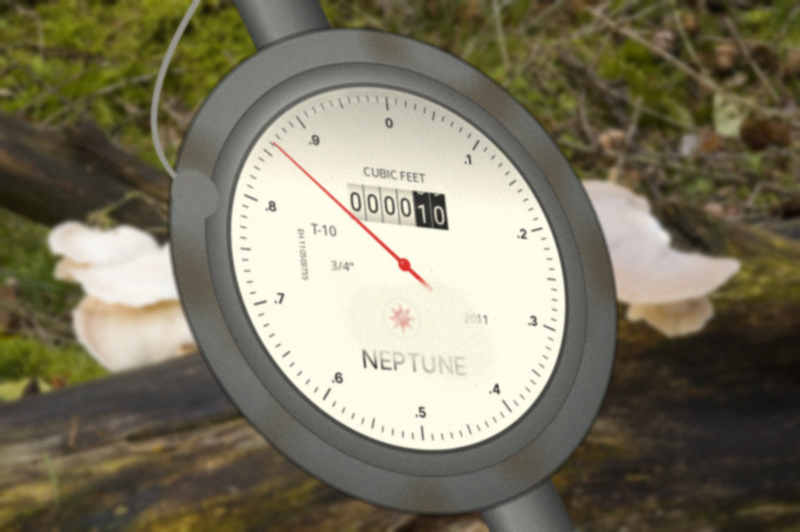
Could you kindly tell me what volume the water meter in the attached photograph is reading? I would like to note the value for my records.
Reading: 9.86 ft³
